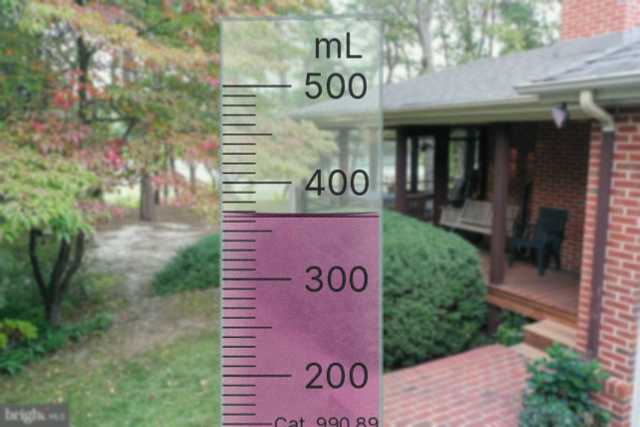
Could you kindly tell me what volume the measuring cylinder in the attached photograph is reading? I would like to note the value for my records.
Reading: 365 mL
